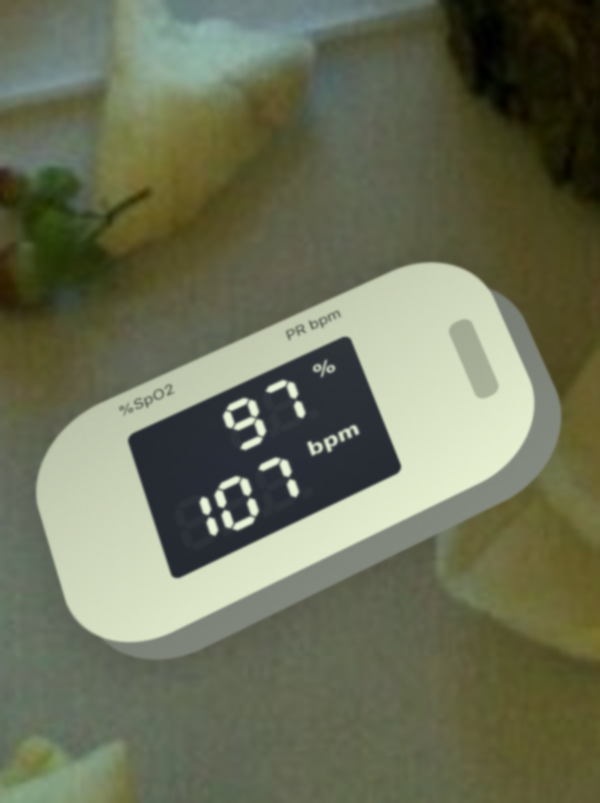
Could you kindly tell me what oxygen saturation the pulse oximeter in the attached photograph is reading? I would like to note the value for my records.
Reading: 97 %
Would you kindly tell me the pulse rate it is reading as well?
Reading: 107 bpm
